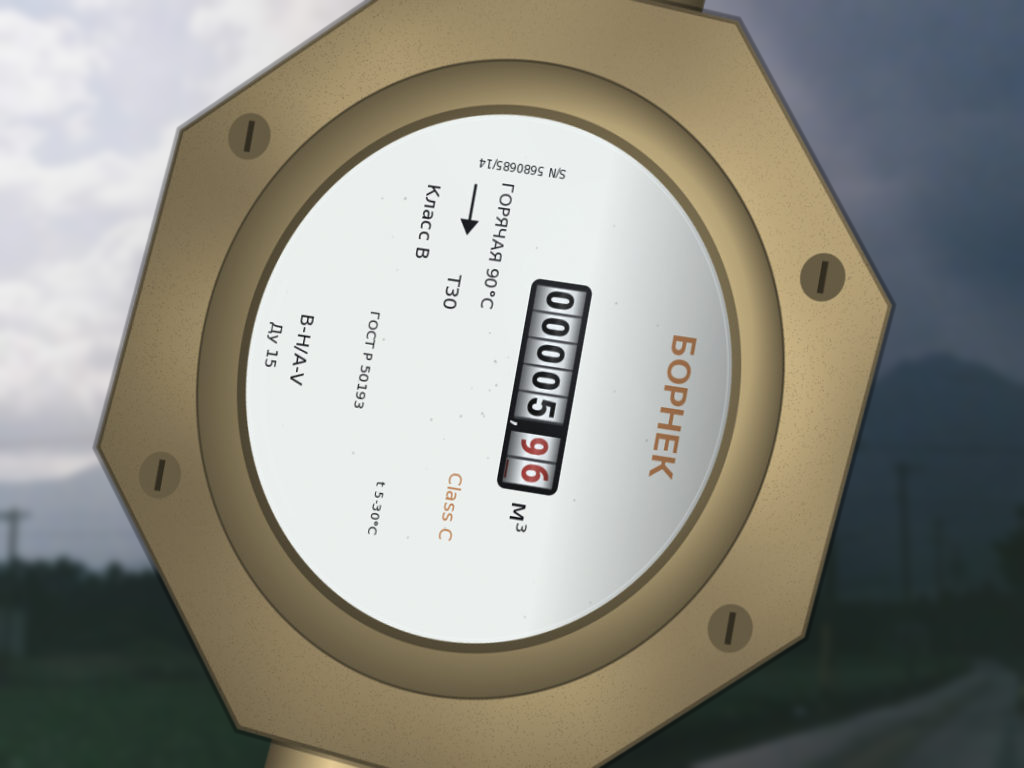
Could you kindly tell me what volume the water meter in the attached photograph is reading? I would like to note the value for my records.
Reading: 5.96 m³
